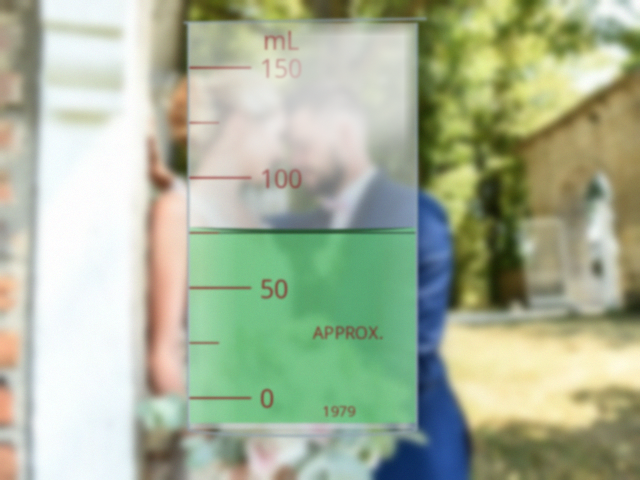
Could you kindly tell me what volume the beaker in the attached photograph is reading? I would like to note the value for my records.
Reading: 75 mL
